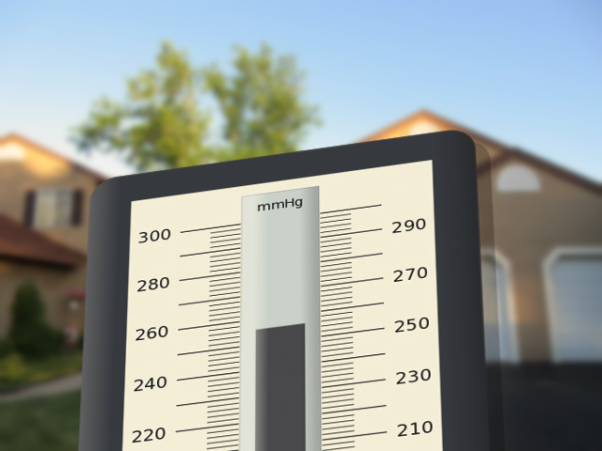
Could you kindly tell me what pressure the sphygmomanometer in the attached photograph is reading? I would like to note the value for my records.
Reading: 256 mmHg
